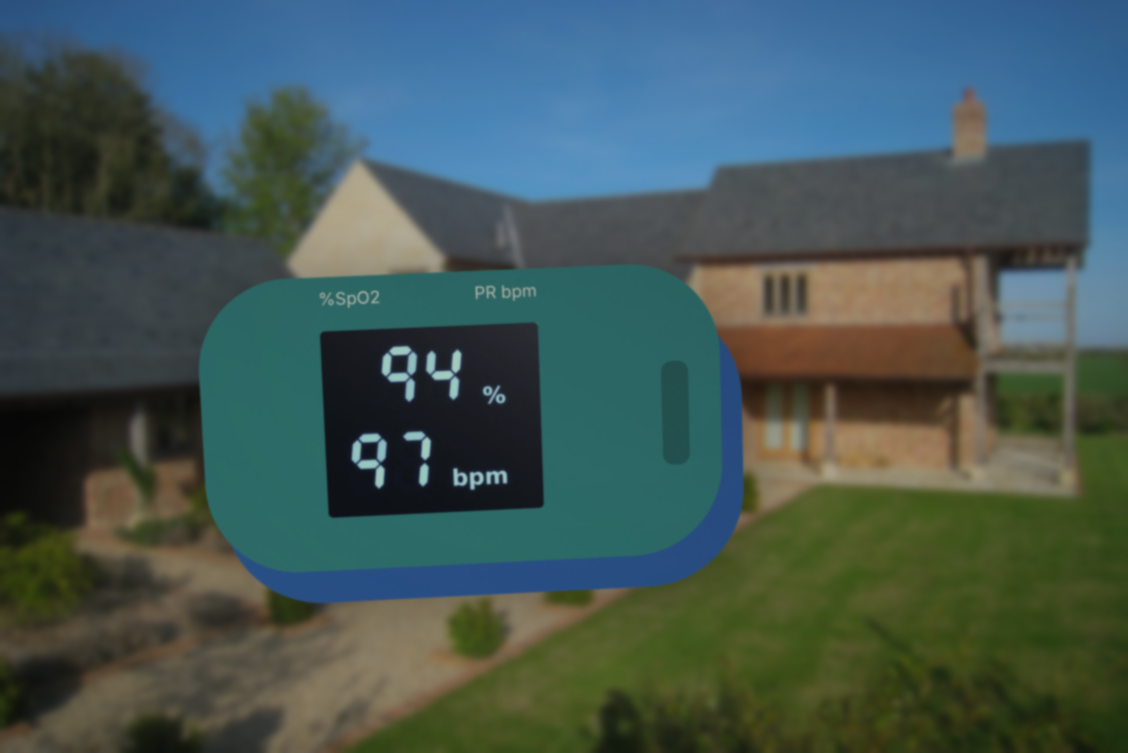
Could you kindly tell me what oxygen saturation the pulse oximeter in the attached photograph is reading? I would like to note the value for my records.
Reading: 94 %
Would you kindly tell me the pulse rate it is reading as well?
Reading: 97 bpm
